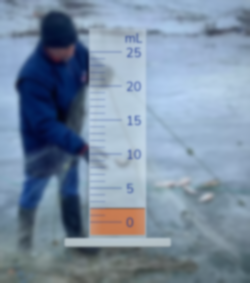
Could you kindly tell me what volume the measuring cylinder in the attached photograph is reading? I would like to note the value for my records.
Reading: 2 mL
